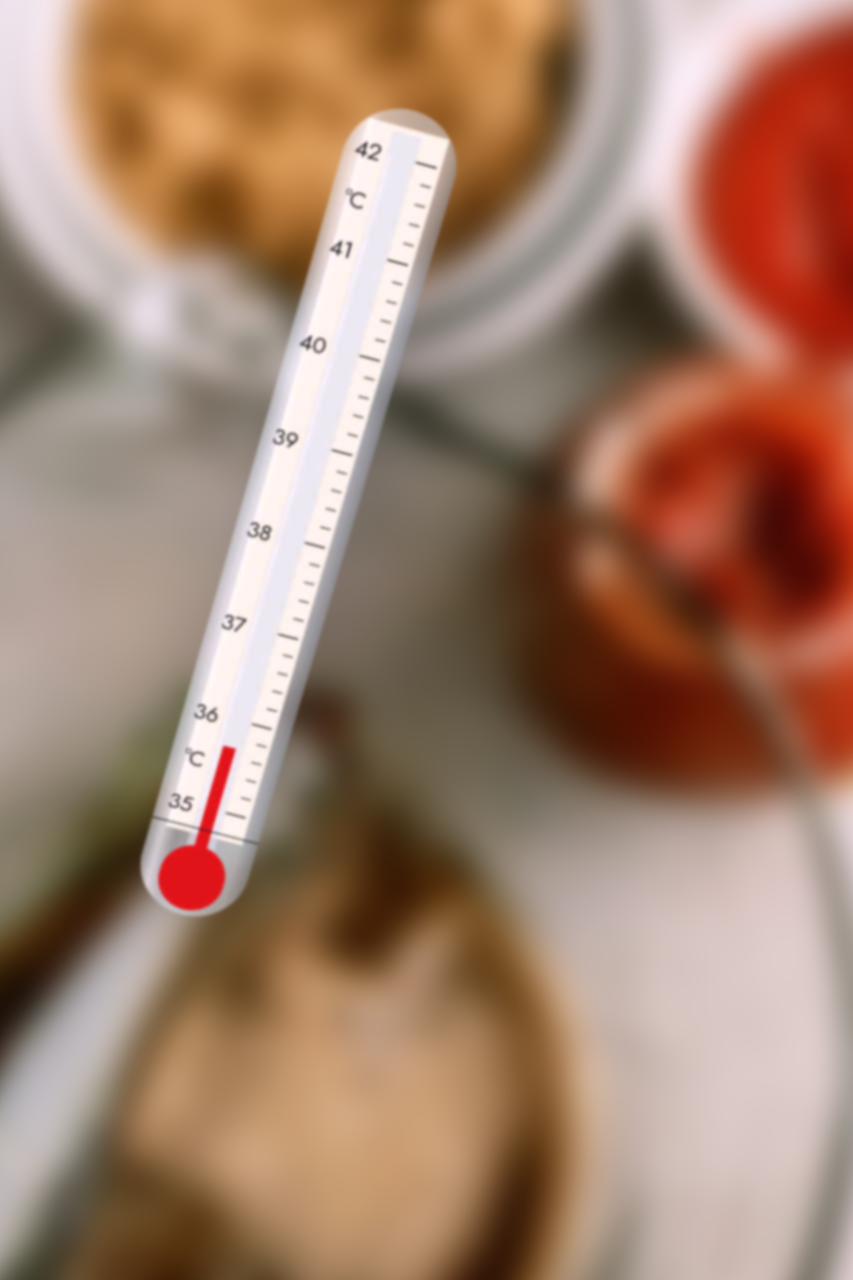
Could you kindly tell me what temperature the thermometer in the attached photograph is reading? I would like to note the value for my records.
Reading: 35.7 °C
